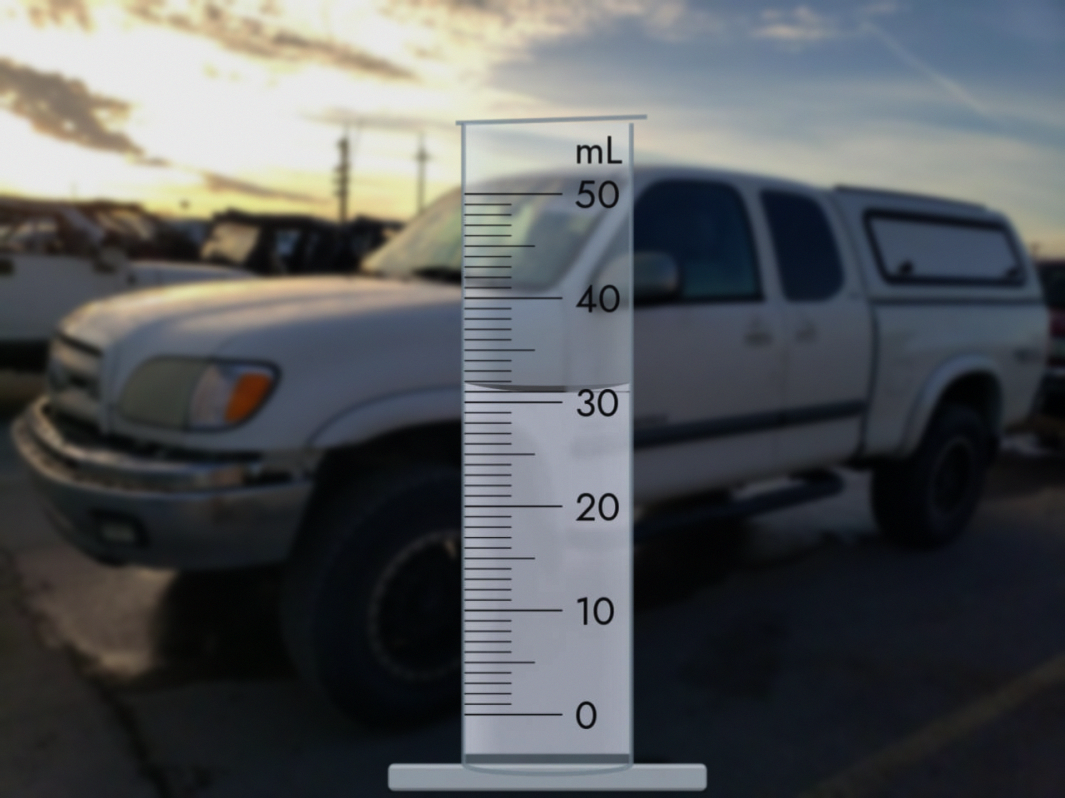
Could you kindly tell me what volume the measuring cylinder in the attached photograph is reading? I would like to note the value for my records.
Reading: 31 mL
